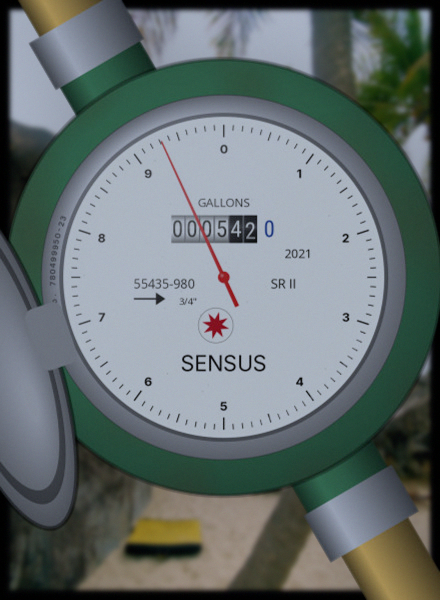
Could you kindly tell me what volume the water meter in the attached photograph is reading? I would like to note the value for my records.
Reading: 5419.3 gal
